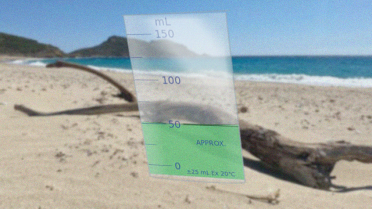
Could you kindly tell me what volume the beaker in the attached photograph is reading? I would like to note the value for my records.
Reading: 50 mL
